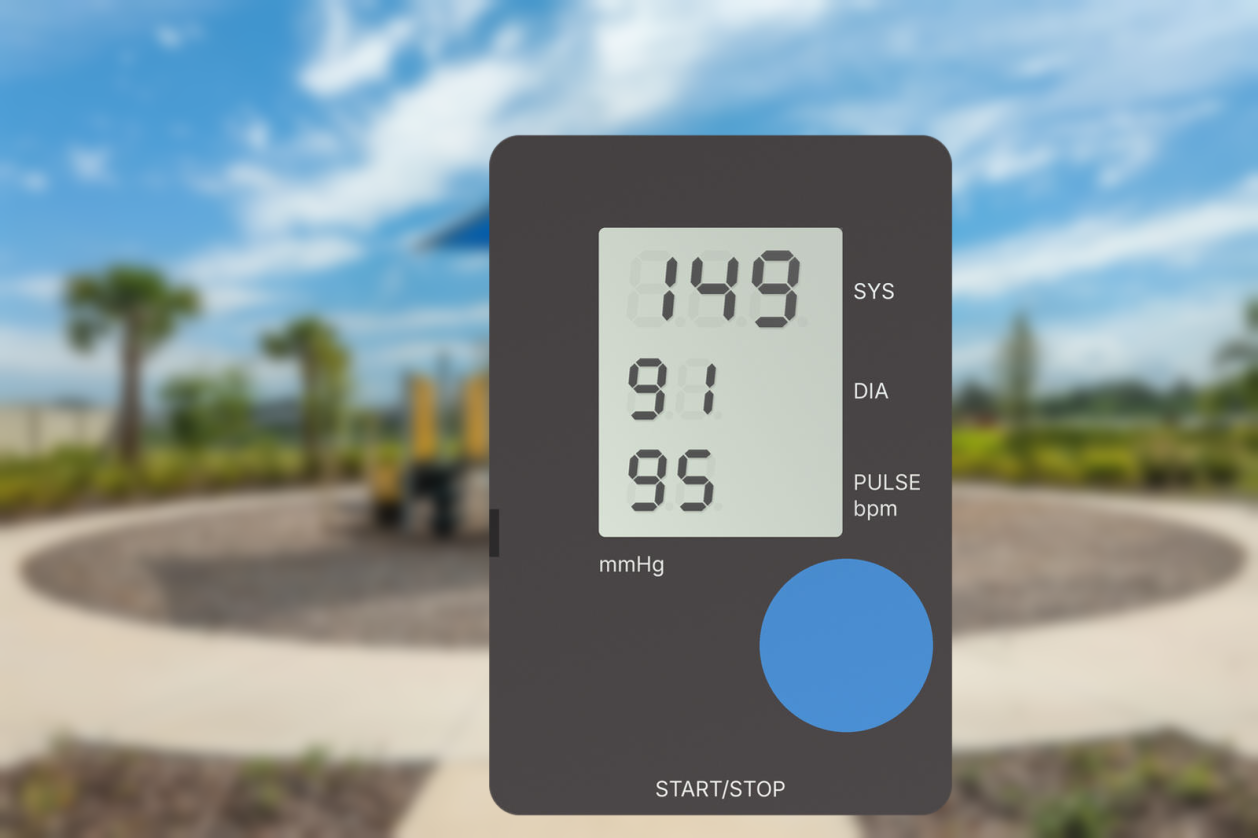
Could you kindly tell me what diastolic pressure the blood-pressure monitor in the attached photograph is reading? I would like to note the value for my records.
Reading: 91 mmHg
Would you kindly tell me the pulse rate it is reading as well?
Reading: 95 bpm
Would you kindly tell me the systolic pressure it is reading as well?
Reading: 149 mmHg
